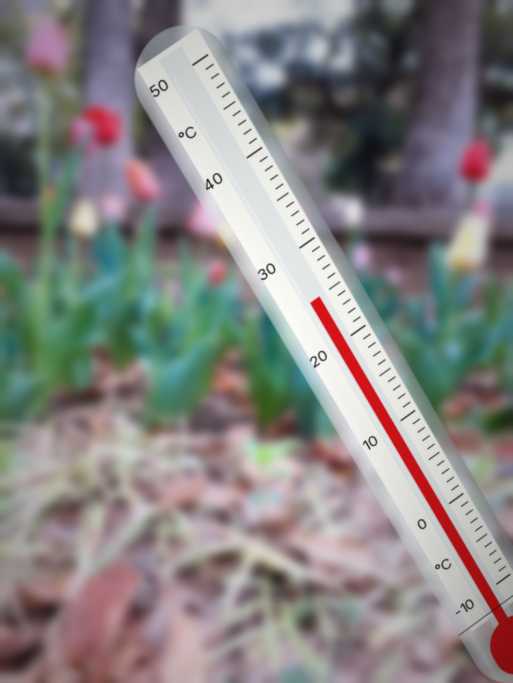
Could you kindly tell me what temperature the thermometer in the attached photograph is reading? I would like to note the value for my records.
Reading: 25 °C
